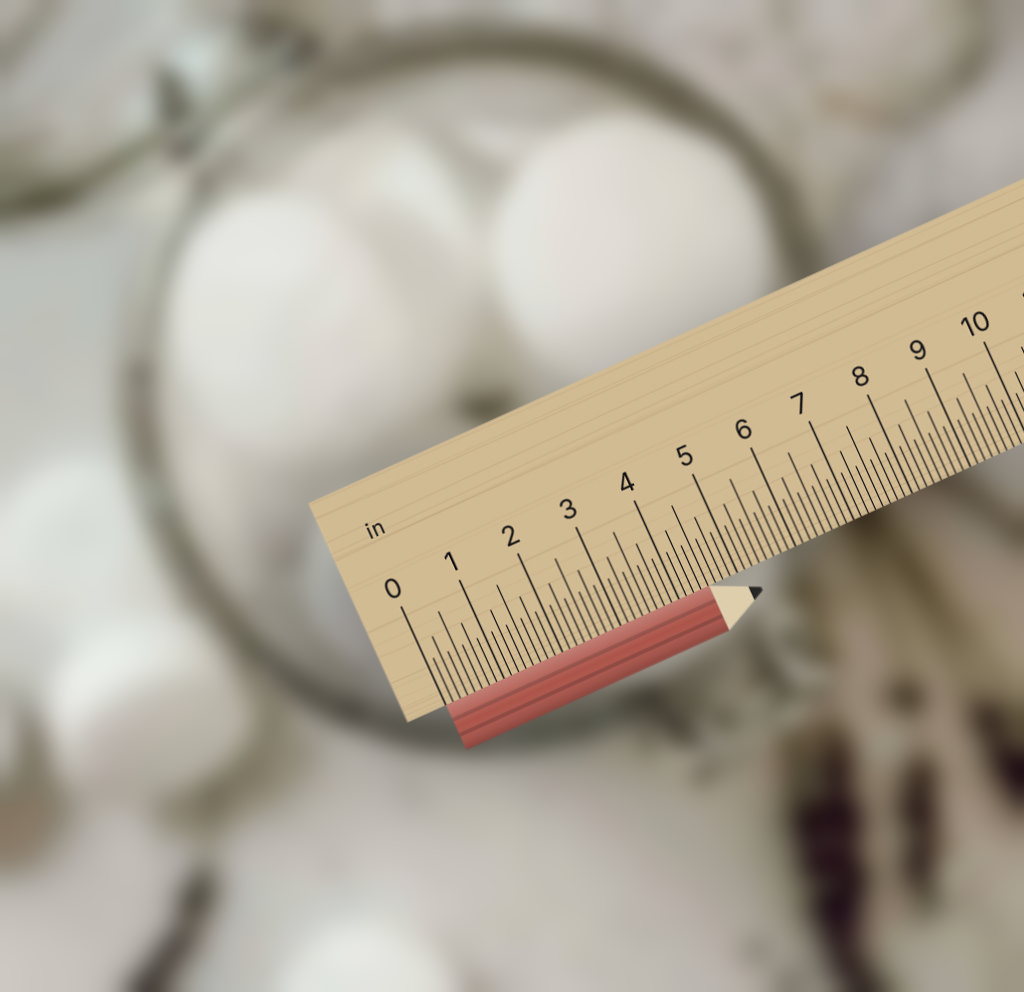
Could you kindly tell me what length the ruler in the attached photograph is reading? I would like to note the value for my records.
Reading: 5.25 in
